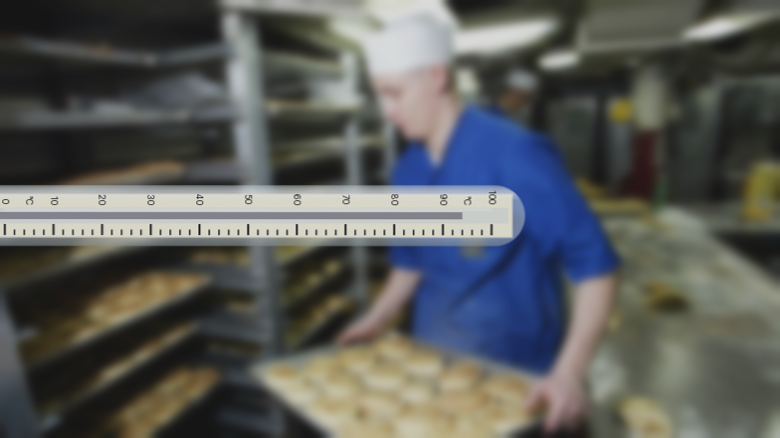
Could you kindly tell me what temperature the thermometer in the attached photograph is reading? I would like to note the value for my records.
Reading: 94 °C
